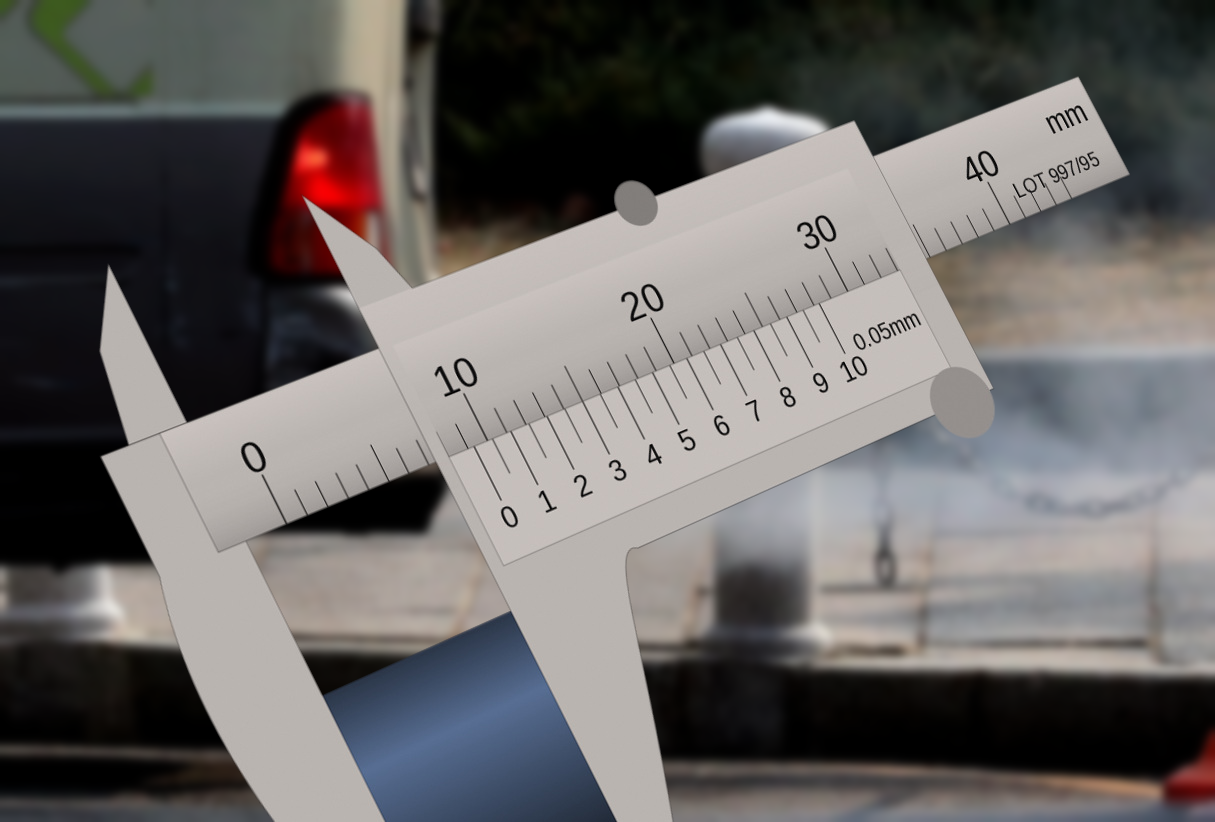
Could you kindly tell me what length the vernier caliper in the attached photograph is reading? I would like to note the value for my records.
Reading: 9.3 mm
